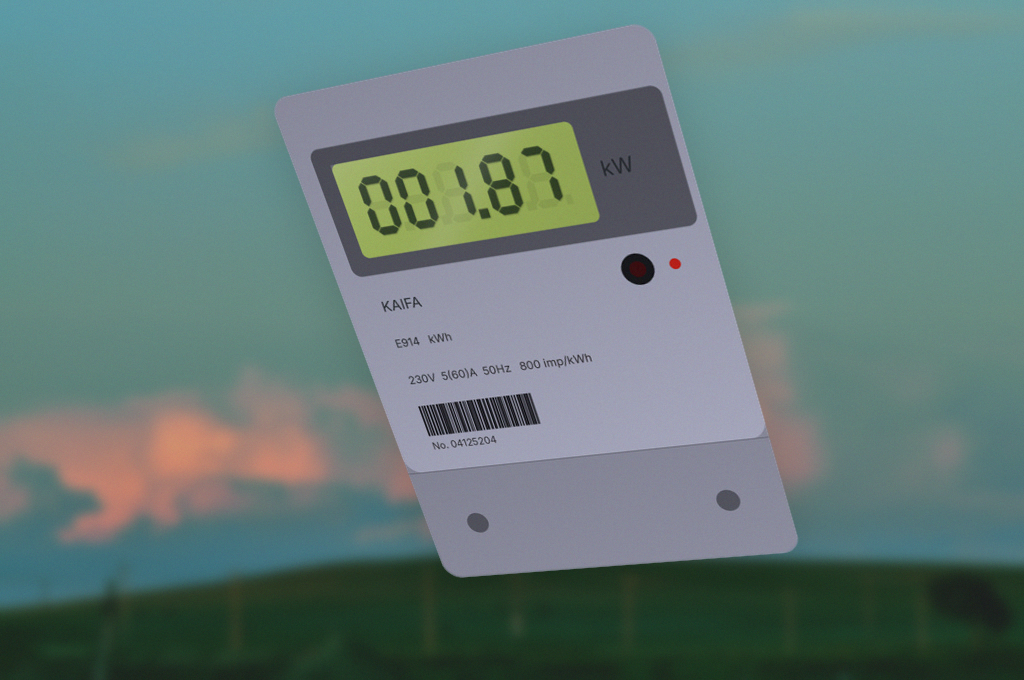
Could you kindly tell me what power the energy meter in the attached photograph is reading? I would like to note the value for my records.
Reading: 1.87 kW
